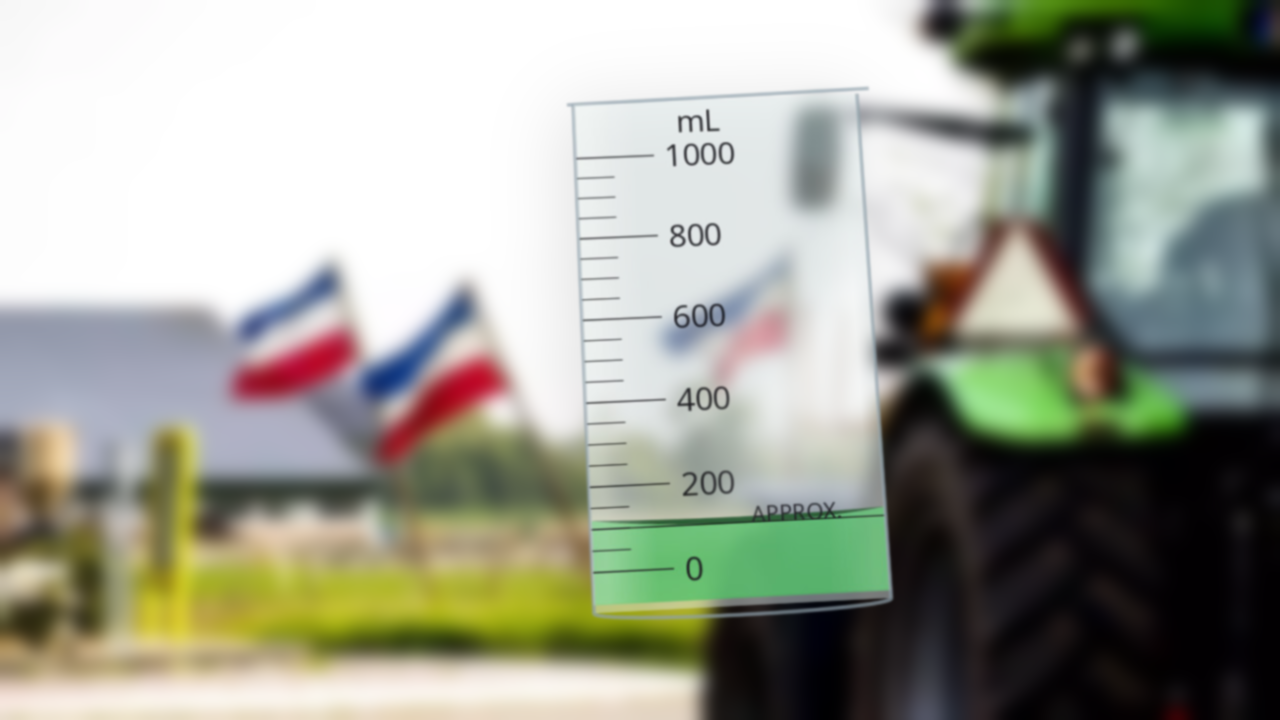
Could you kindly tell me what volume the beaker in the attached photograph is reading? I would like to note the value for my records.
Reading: 100 mL
